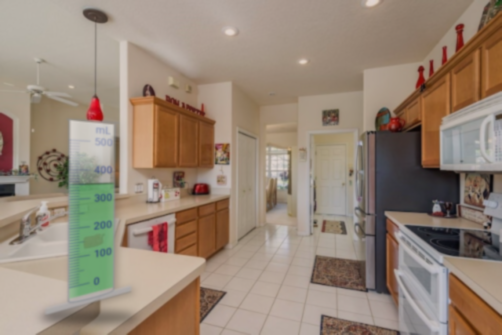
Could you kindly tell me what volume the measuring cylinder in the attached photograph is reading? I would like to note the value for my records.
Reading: 350 mL
